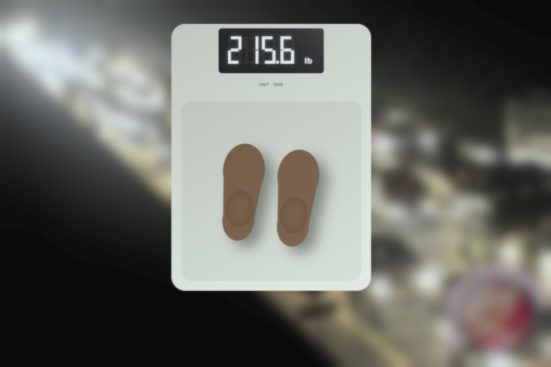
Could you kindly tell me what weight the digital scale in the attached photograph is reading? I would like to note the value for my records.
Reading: 215.6 lb
